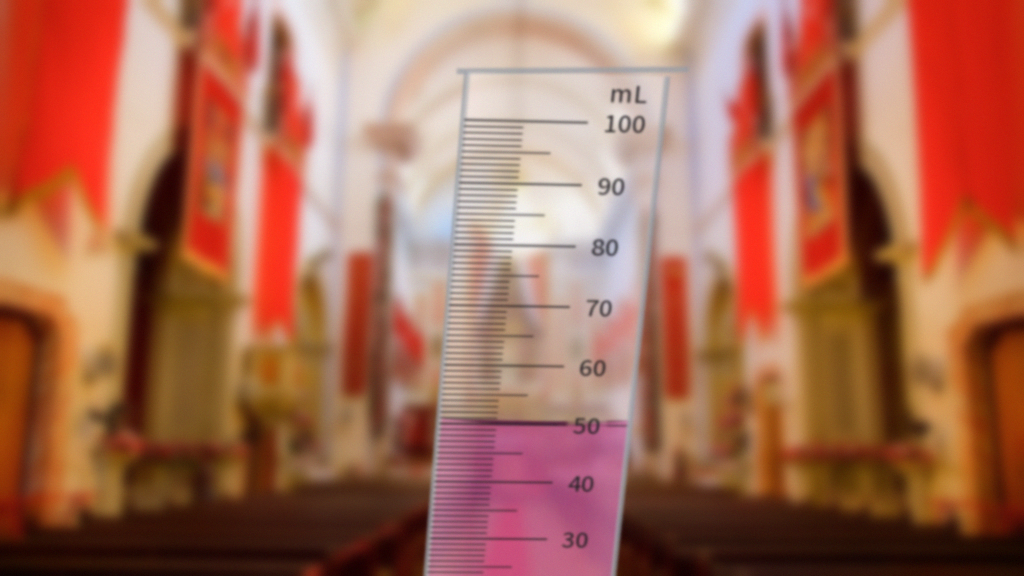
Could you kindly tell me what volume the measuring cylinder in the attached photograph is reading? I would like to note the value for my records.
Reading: 50 mL
